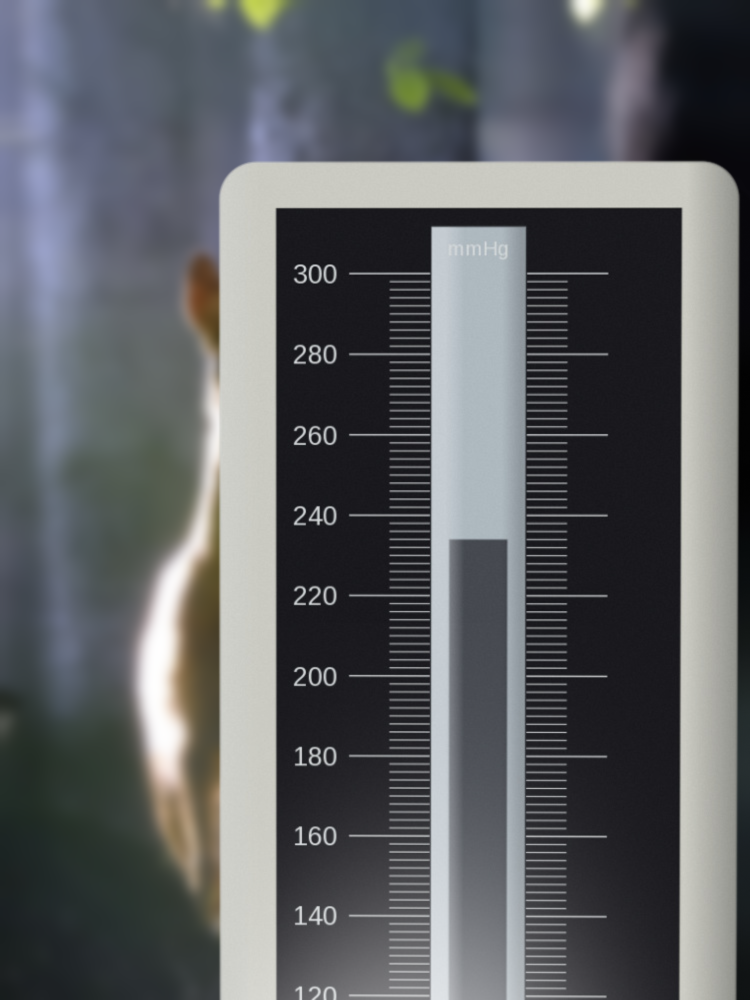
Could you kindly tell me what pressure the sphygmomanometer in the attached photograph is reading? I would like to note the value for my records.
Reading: 234 mmHg
